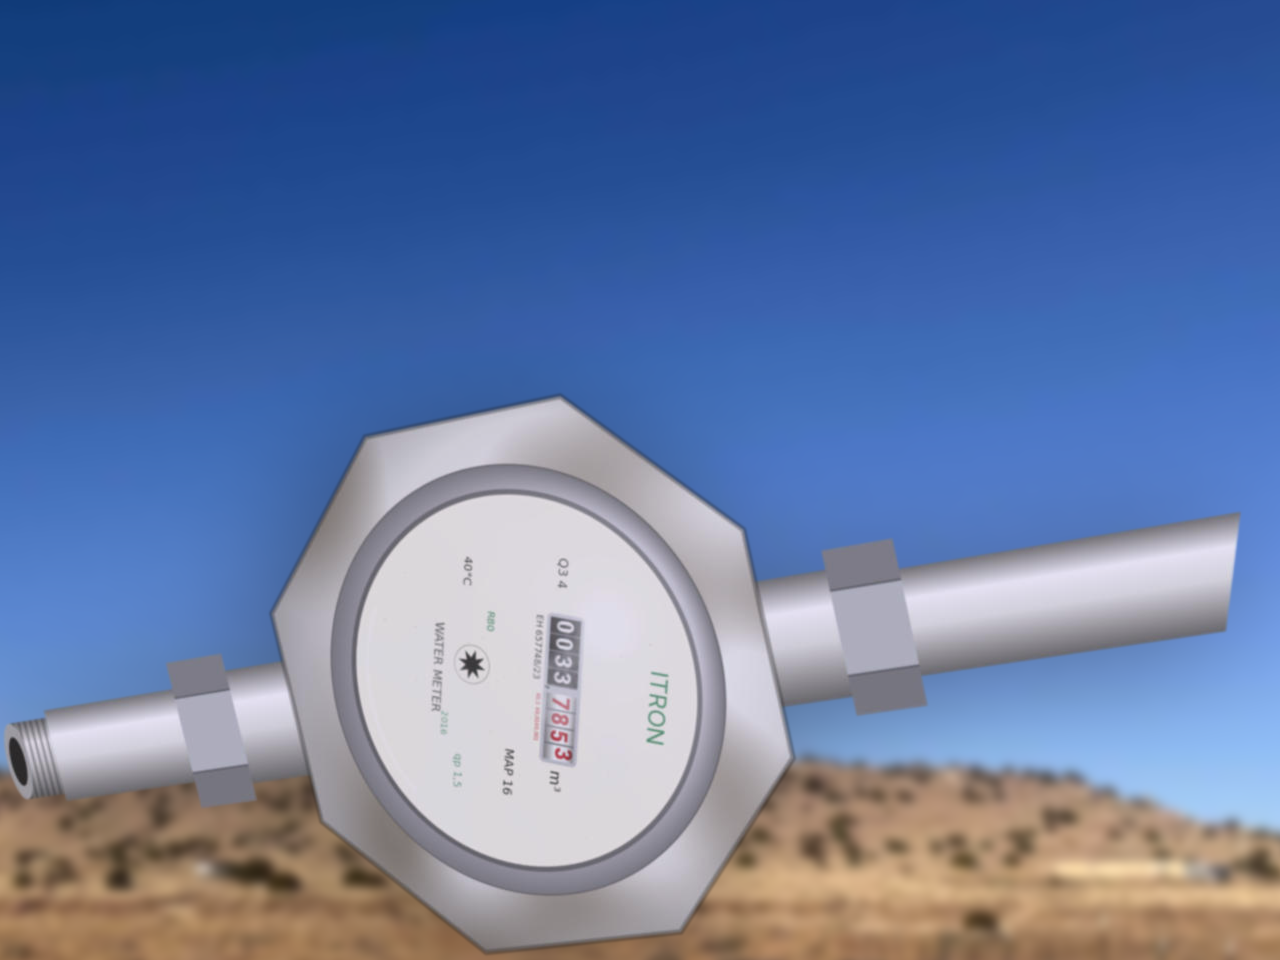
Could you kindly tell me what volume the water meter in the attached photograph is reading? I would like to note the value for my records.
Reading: 33.7853 m³
